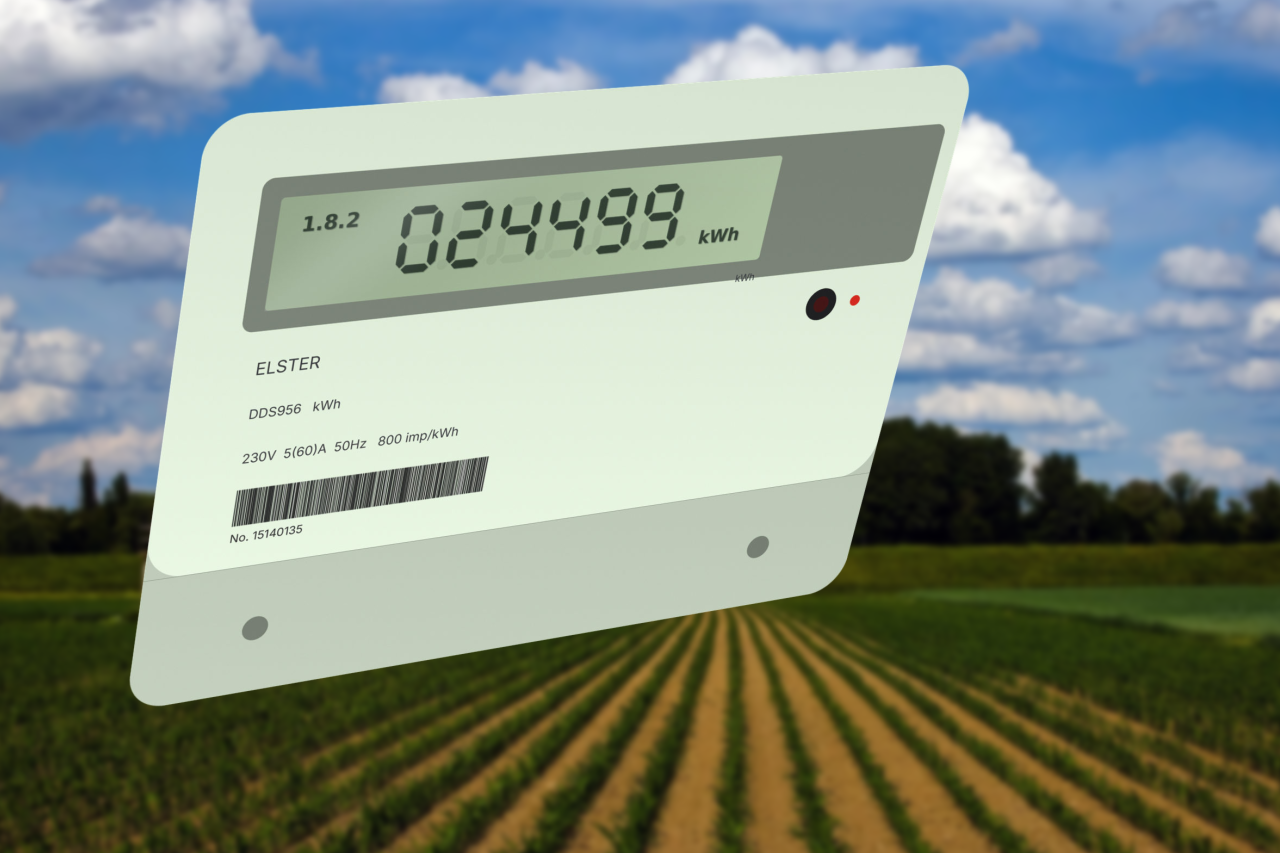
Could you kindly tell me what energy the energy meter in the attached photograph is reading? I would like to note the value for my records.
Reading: 24499 kWh
